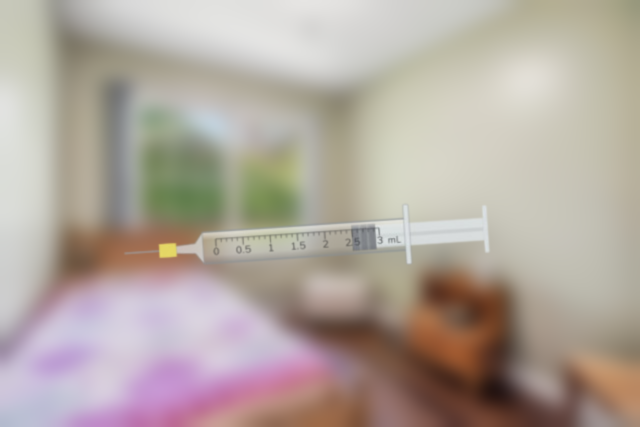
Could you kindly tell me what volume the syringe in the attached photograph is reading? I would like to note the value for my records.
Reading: 2.5 mL
